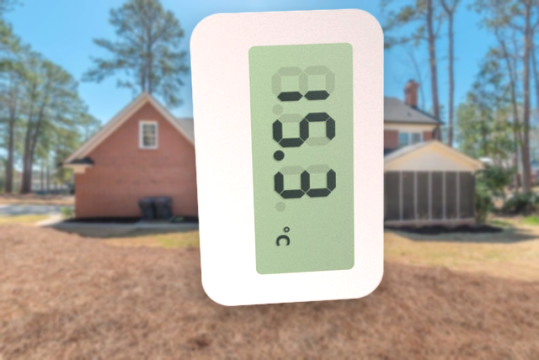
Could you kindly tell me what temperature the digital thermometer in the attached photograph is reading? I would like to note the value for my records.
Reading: 15.3 °C
